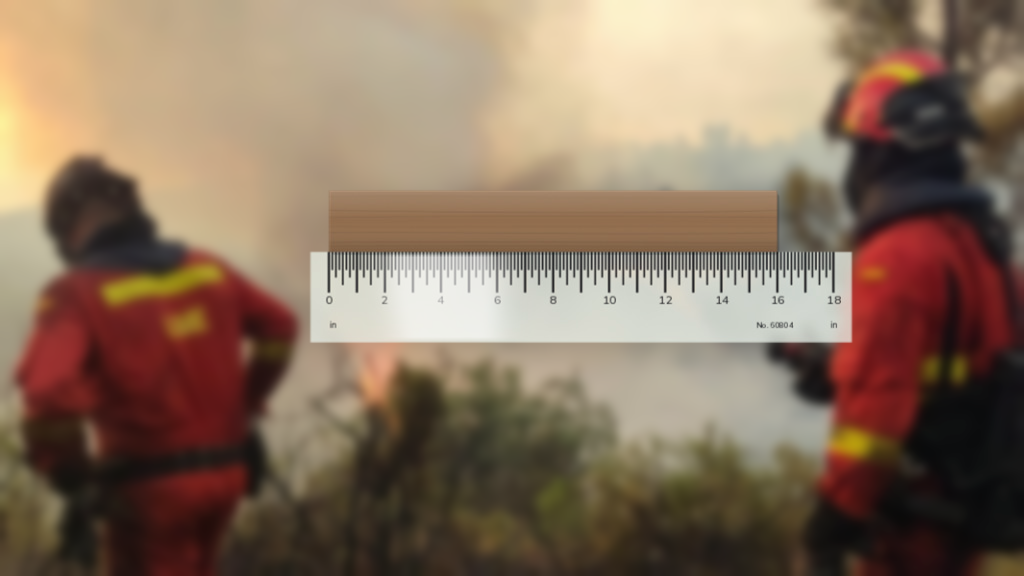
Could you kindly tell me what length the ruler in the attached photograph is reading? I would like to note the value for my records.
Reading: 16 in
